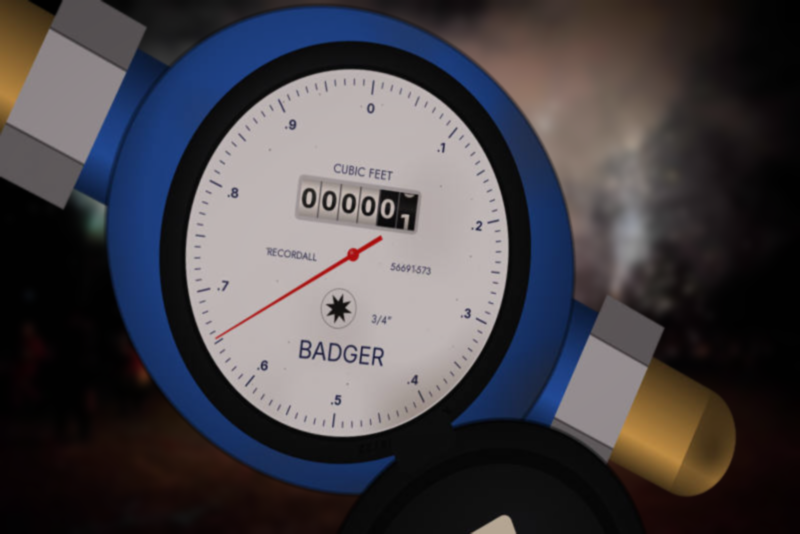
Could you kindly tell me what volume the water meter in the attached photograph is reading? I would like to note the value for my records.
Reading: 0.65 ft³
